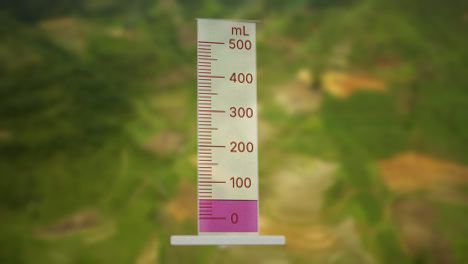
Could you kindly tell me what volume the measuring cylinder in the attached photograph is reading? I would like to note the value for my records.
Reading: 50 mL
